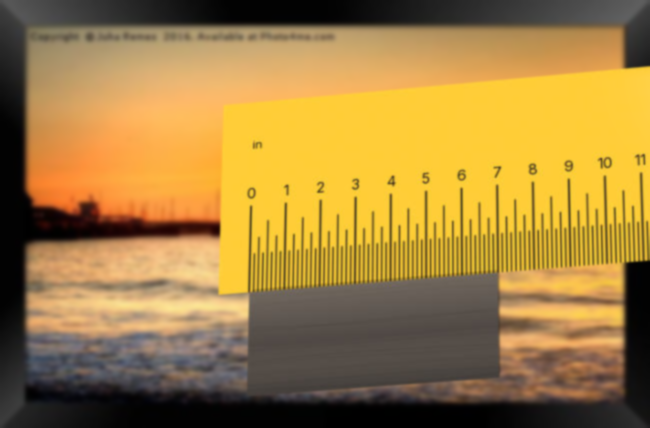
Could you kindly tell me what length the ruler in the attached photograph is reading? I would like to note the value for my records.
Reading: 7 in
